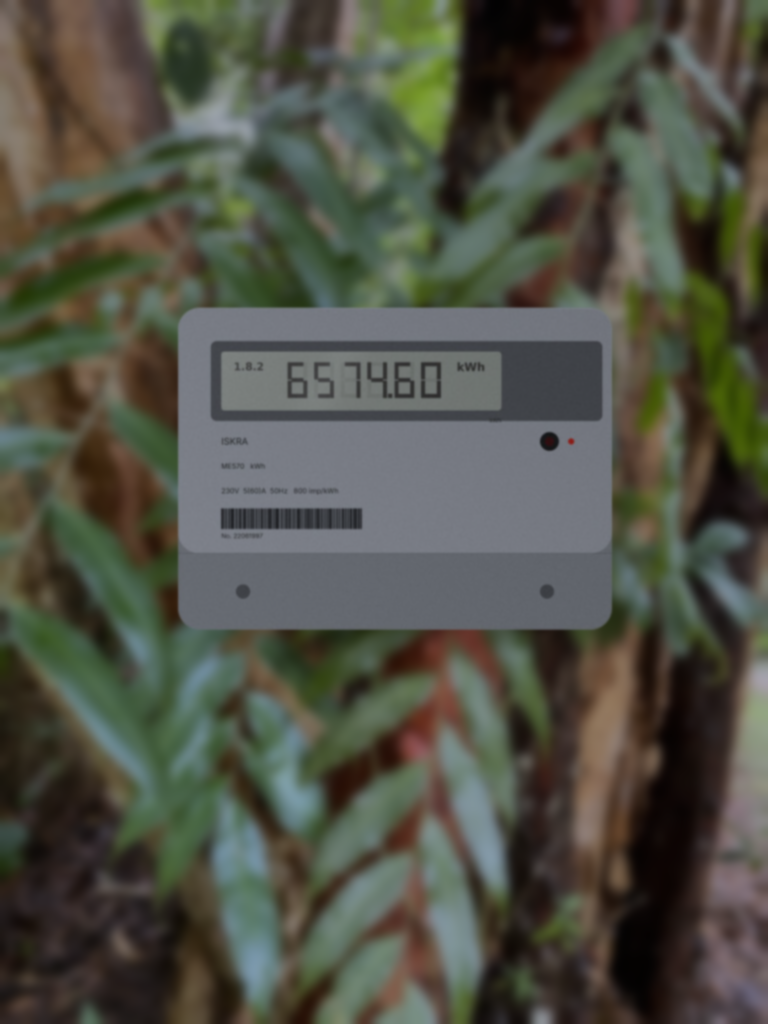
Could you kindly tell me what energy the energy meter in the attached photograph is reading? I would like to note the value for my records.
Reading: 6574.60 kWh
